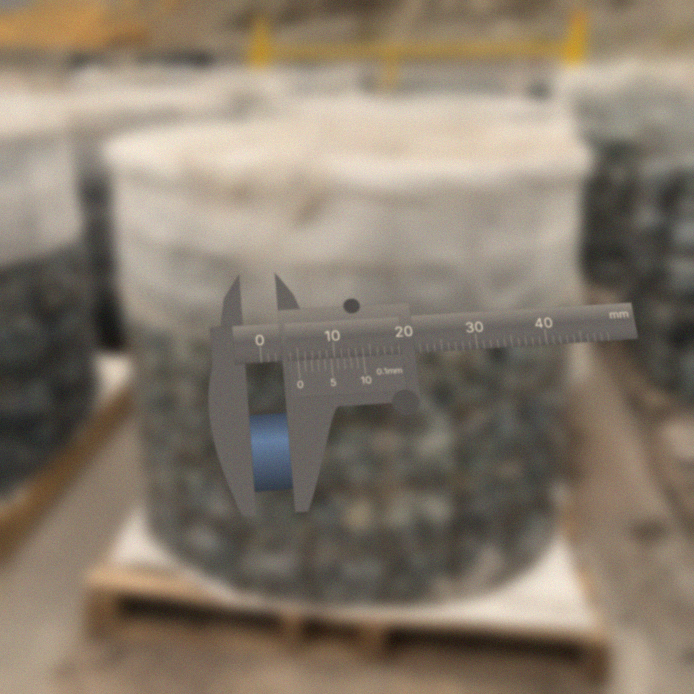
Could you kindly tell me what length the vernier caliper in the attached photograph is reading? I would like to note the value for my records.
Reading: 5.0 mm
